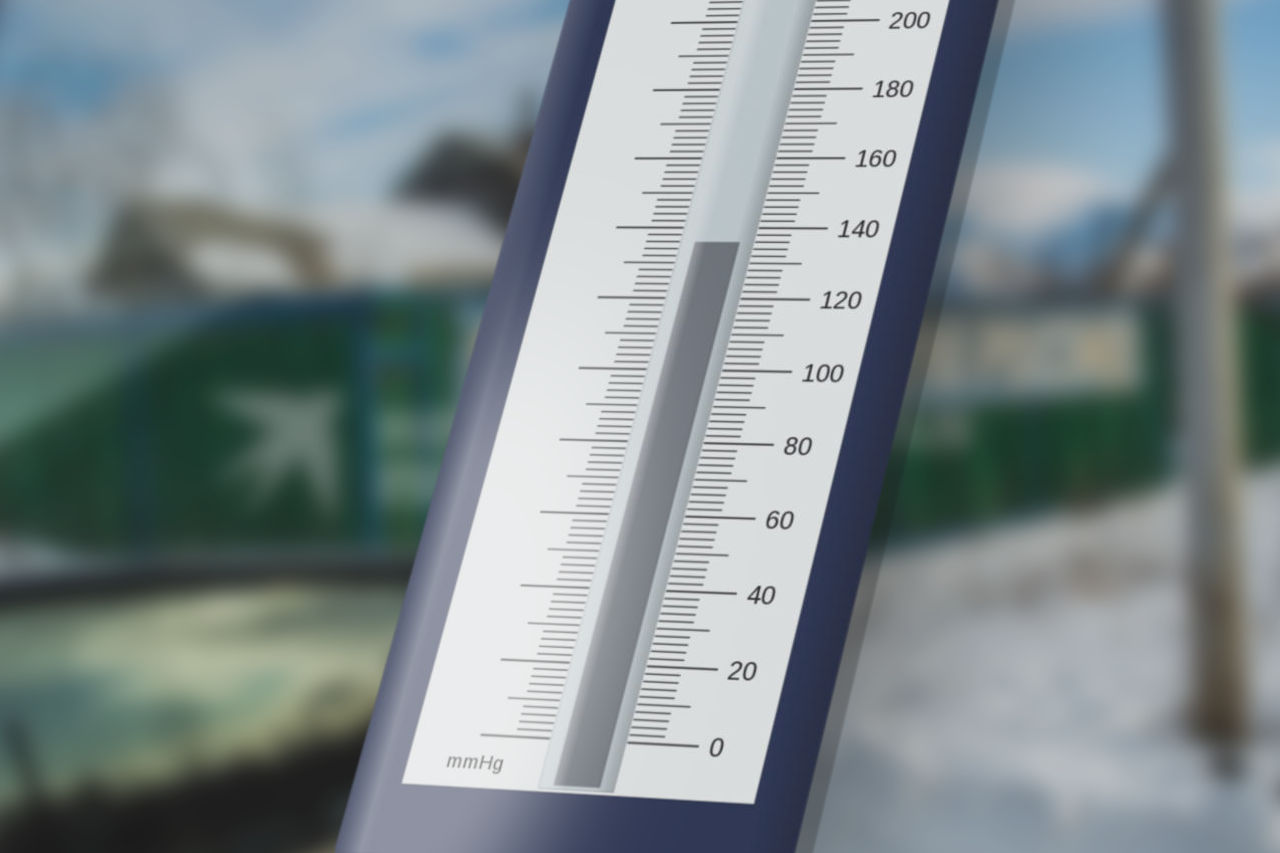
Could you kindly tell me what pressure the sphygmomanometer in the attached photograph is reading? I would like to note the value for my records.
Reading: 136 mmHg
